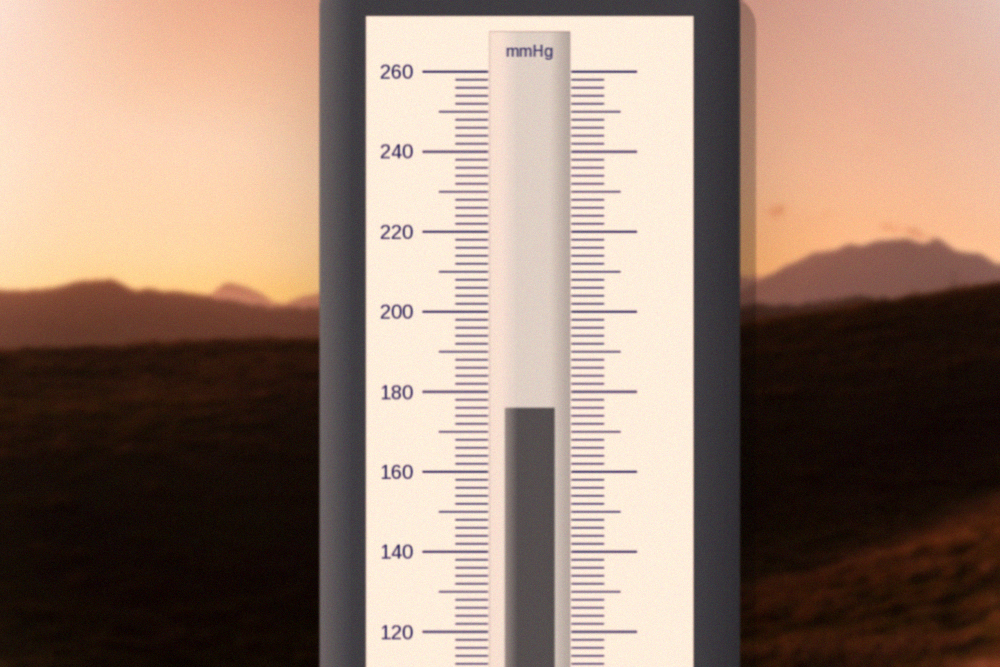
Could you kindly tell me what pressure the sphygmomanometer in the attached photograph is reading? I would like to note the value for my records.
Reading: 176 mmHg
